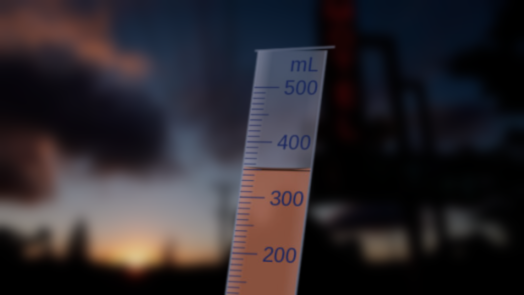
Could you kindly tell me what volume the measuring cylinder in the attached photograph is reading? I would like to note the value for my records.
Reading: 350 mL
